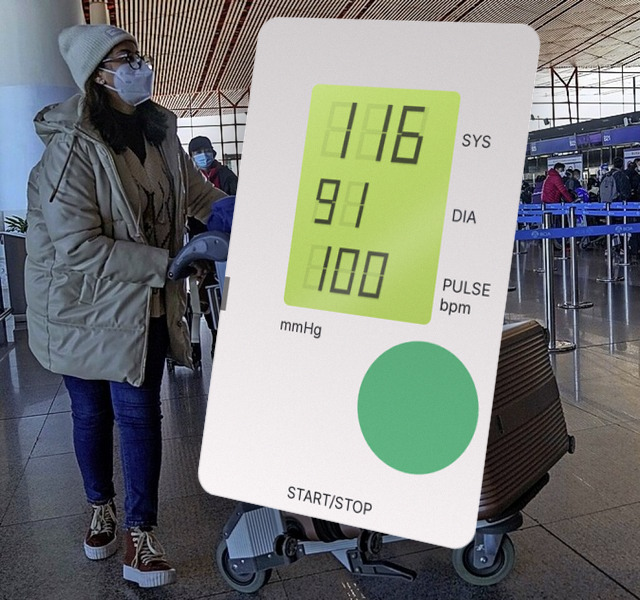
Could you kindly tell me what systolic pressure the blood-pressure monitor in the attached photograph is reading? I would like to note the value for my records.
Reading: 116 mmHg
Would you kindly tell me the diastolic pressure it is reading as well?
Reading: 91 mmHg
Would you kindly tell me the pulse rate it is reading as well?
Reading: 100 bpm
